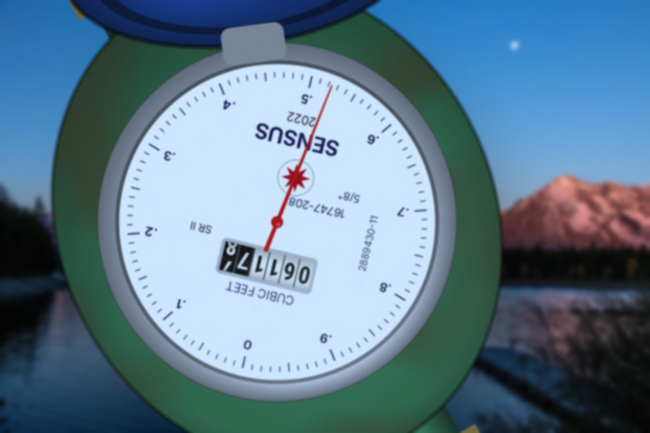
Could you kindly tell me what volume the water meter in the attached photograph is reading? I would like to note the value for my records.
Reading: 61177.52 ft³
